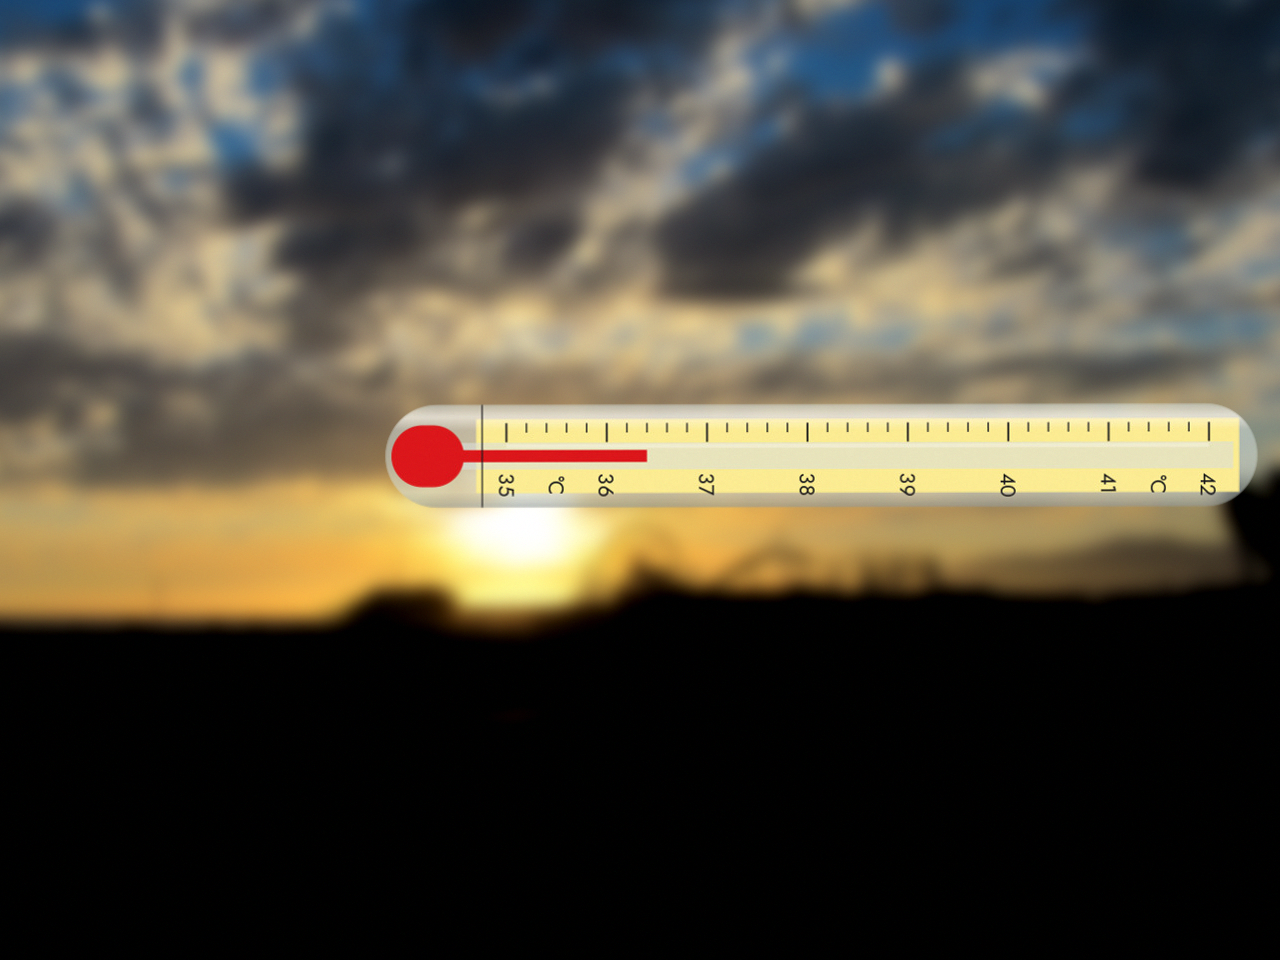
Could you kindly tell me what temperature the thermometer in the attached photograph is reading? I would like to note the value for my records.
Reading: 36.4 °C
